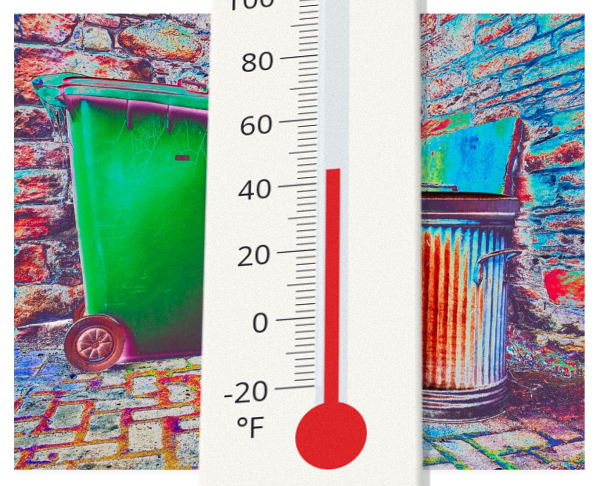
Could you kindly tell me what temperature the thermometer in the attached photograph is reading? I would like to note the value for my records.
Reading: 44 °F
